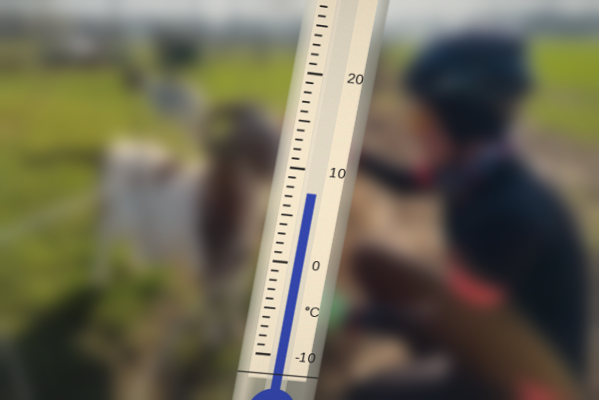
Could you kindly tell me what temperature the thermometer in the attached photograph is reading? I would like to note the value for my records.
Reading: 7.5 °C
